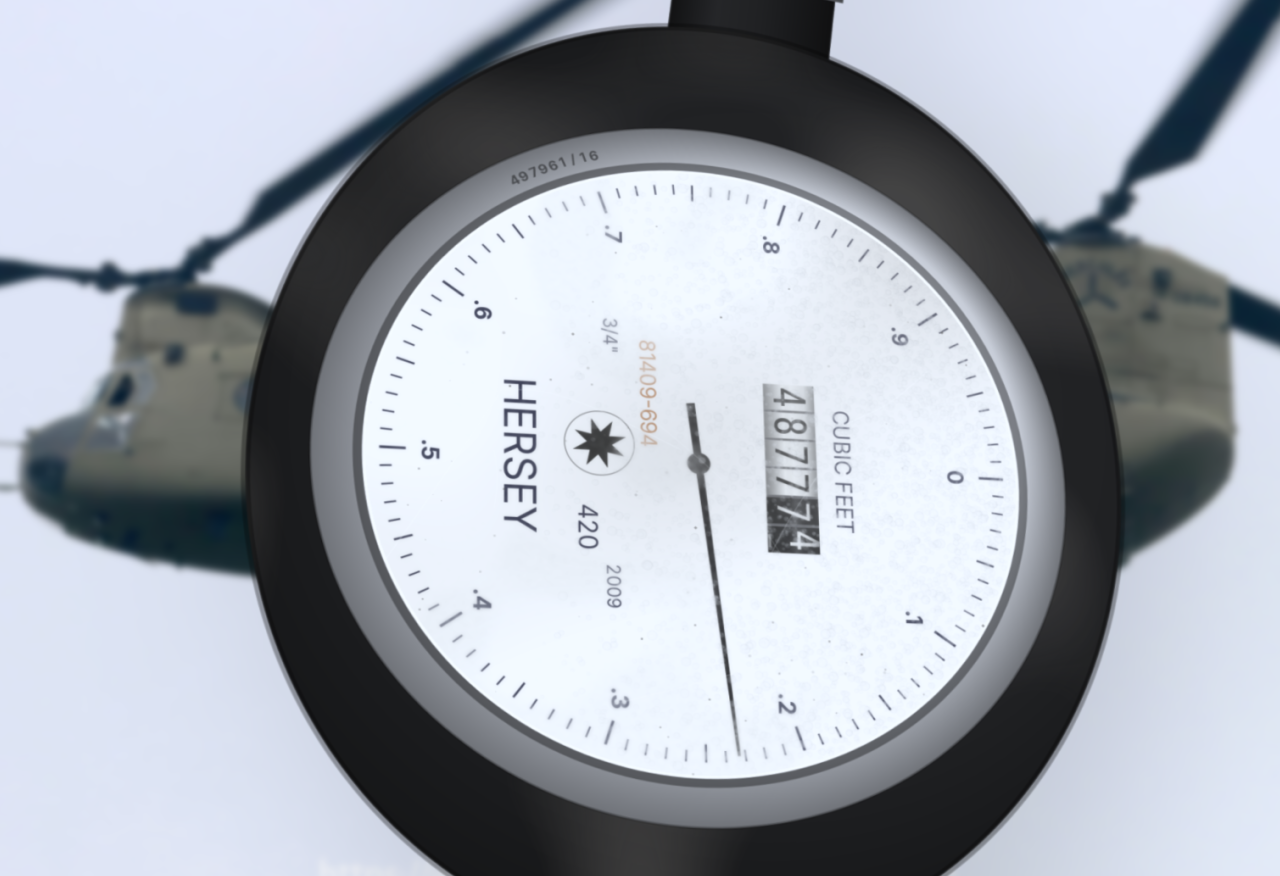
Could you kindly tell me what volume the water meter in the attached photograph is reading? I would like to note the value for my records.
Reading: 487774.23 ft³
